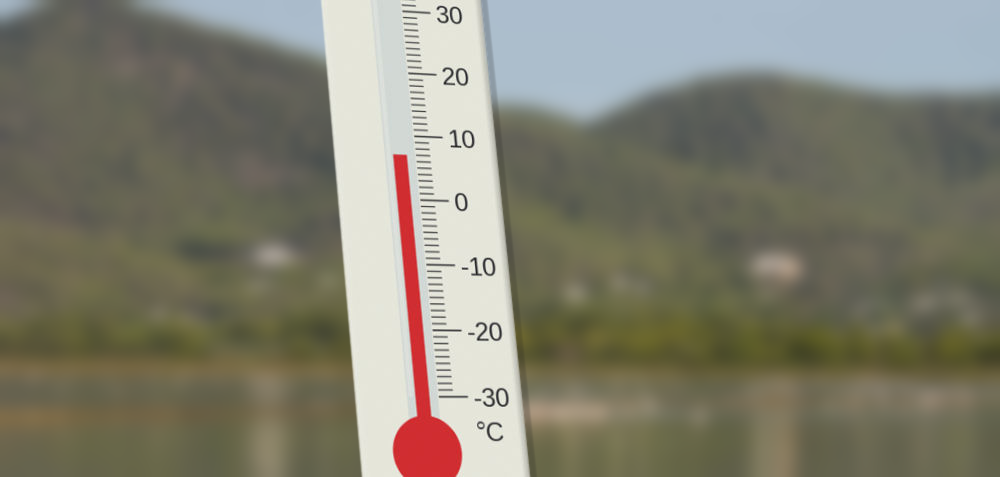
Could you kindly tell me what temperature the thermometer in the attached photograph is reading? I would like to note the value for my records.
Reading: 7 °C
